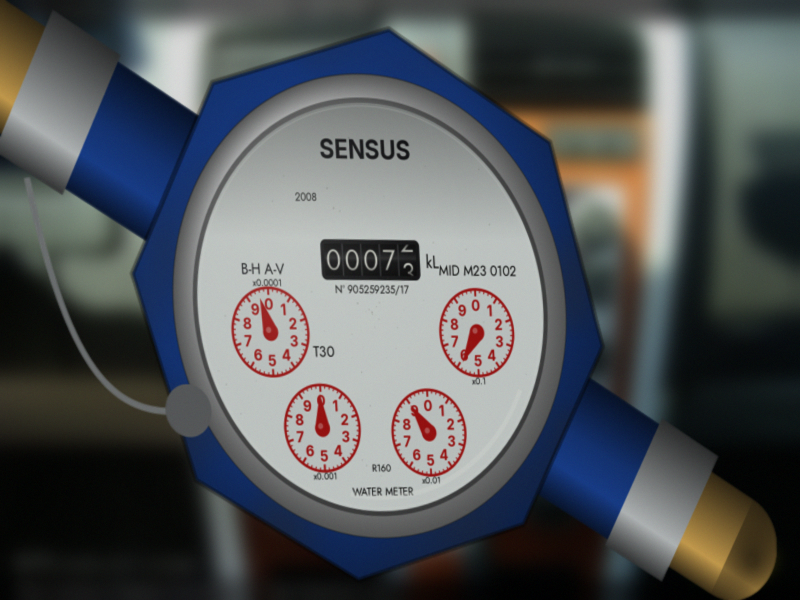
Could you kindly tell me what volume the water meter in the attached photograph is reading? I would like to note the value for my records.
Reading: 72.5899 kL
